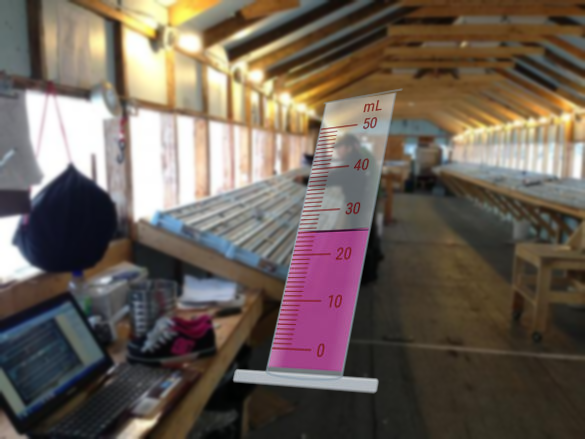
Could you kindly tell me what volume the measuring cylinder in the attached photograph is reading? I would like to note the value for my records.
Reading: 25 mL
